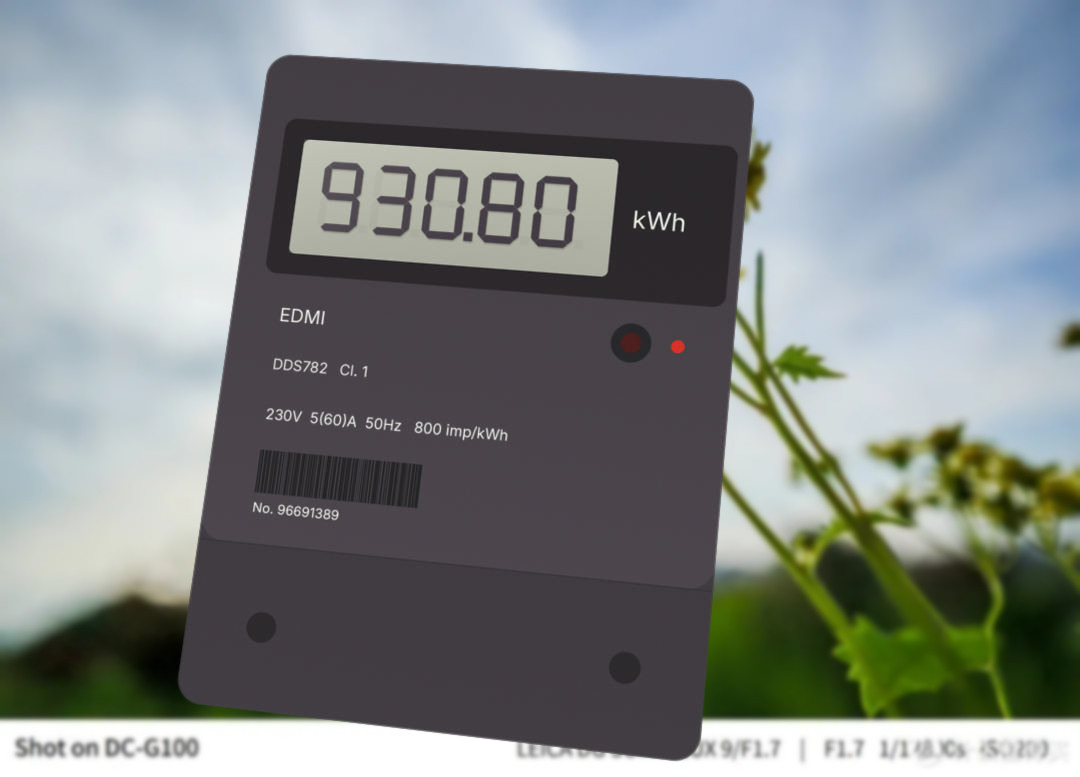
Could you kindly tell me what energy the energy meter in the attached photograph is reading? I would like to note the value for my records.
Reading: 930.80 kWh
